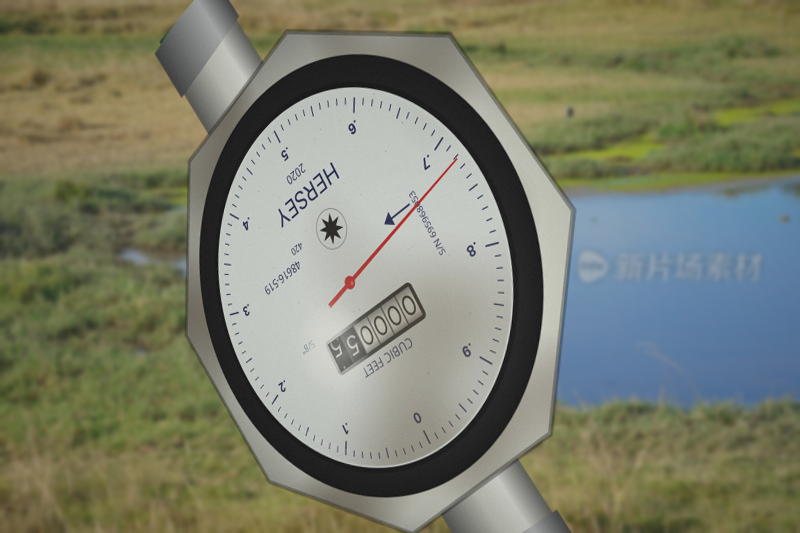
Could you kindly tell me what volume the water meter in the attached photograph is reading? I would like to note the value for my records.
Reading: 54.72 ft³
